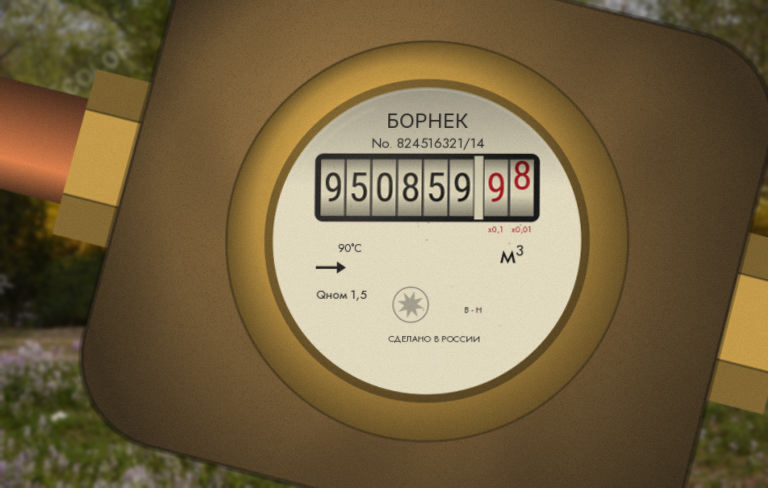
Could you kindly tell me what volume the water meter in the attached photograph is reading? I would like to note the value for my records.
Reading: 950859.98 m³
